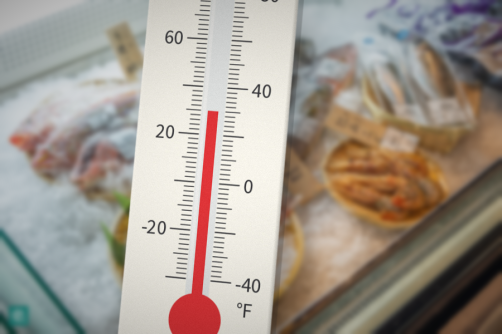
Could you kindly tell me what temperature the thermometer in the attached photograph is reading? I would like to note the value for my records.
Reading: 30 °F
